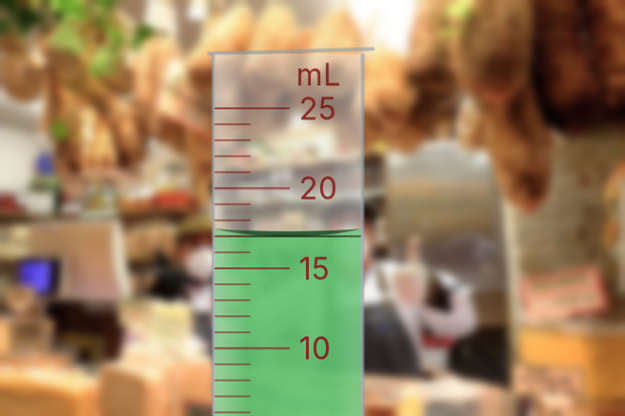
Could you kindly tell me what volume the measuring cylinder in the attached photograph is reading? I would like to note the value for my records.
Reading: 17 mL
